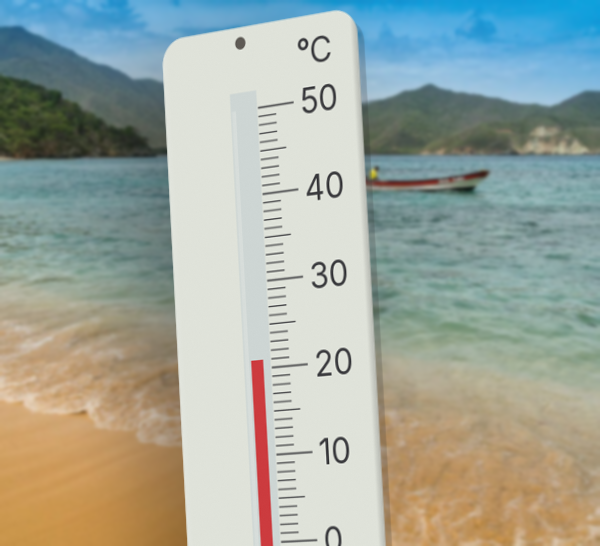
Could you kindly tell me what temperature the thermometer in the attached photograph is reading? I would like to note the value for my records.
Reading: 21 °C
